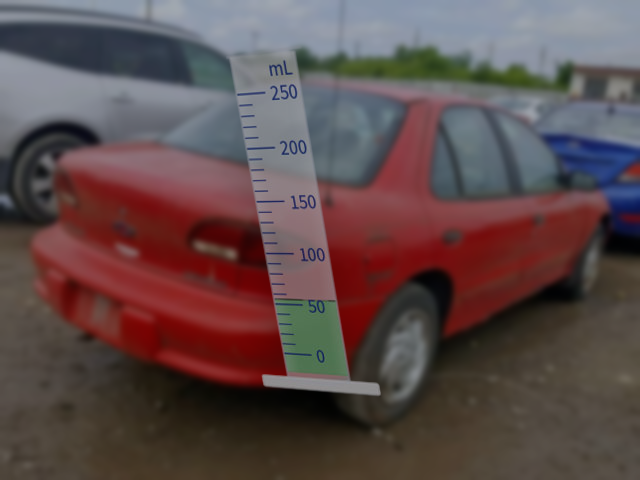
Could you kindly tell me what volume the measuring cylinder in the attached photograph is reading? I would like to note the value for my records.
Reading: 55 mL
